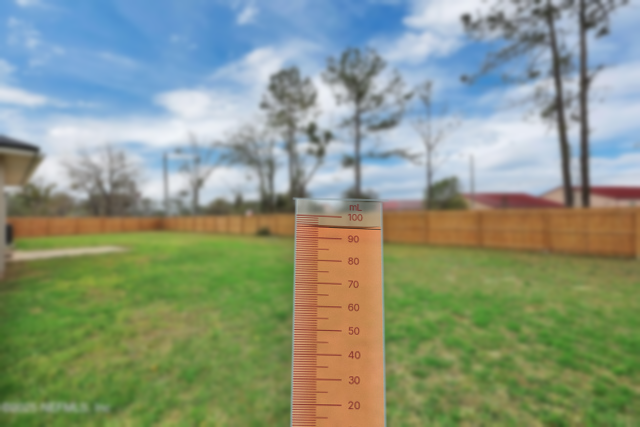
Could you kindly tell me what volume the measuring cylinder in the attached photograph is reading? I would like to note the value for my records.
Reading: 95 mL
